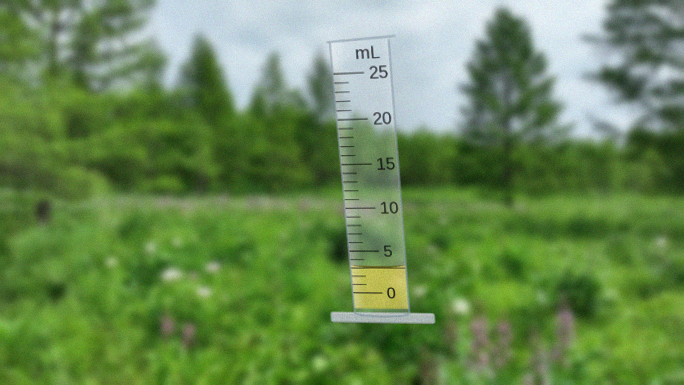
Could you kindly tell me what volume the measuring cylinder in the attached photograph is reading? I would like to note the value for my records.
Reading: 3 mL
